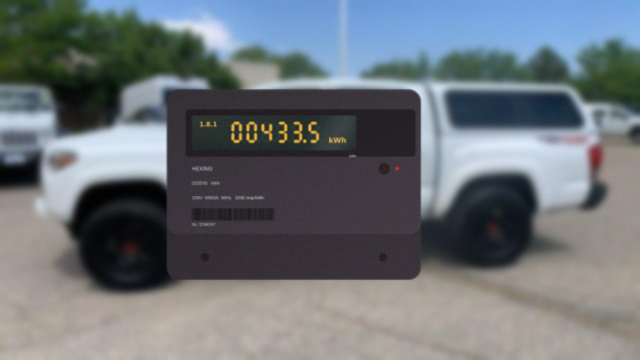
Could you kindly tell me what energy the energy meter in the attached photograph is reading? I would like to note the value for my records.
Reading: 433.5 kWh
